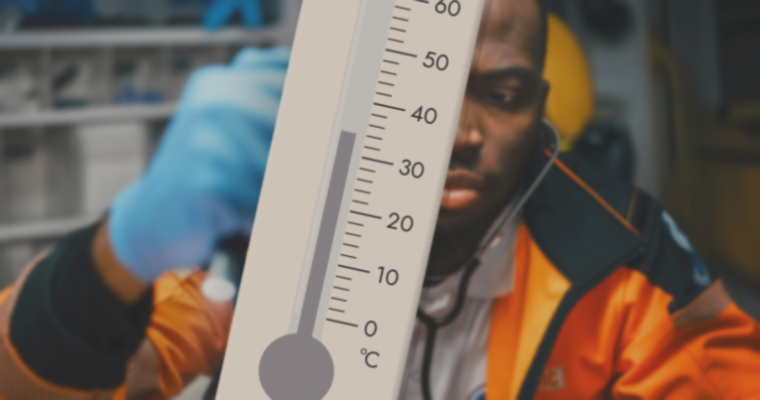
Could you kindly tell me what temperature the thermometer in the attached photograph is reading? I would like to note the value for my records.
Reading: 34 °C
